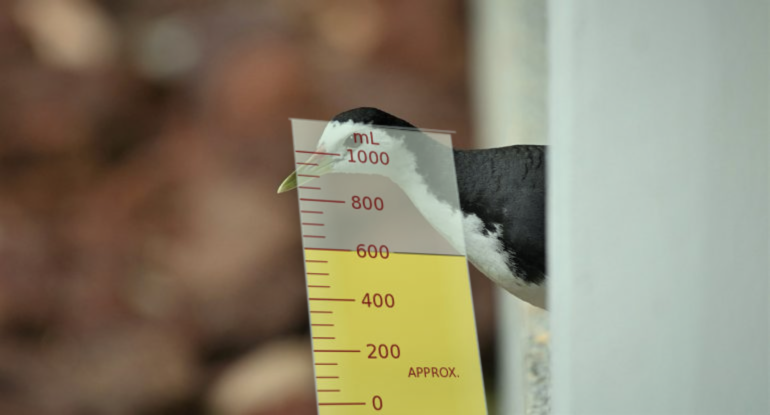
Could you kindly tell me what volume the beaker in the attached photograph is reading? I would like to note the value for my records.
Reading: 600 mL
